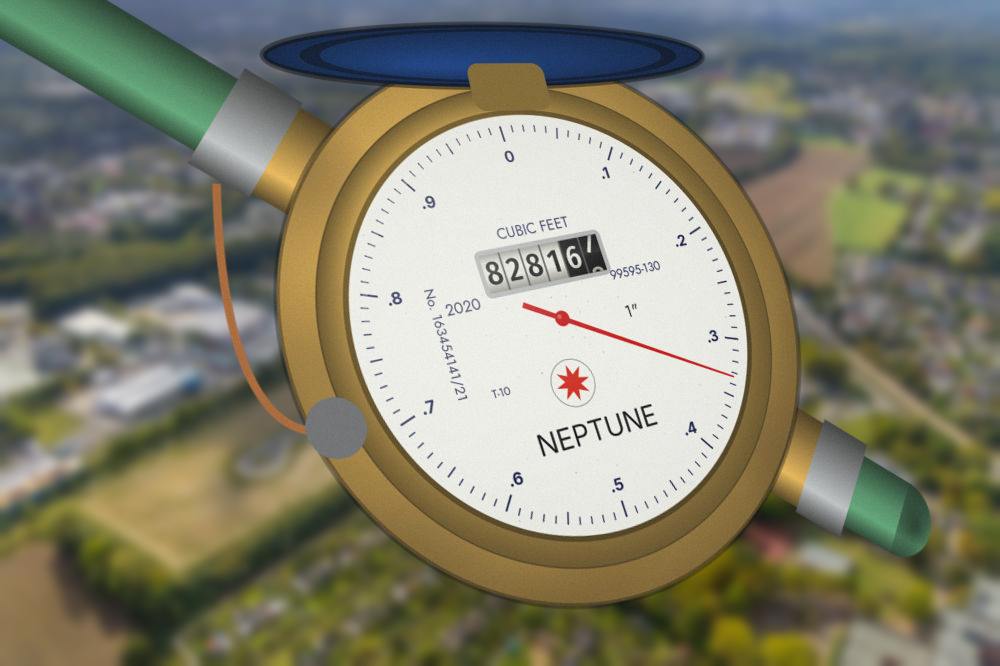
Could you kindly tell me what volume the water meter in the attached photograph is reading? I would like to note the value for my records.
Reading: 828167.33 ft³
